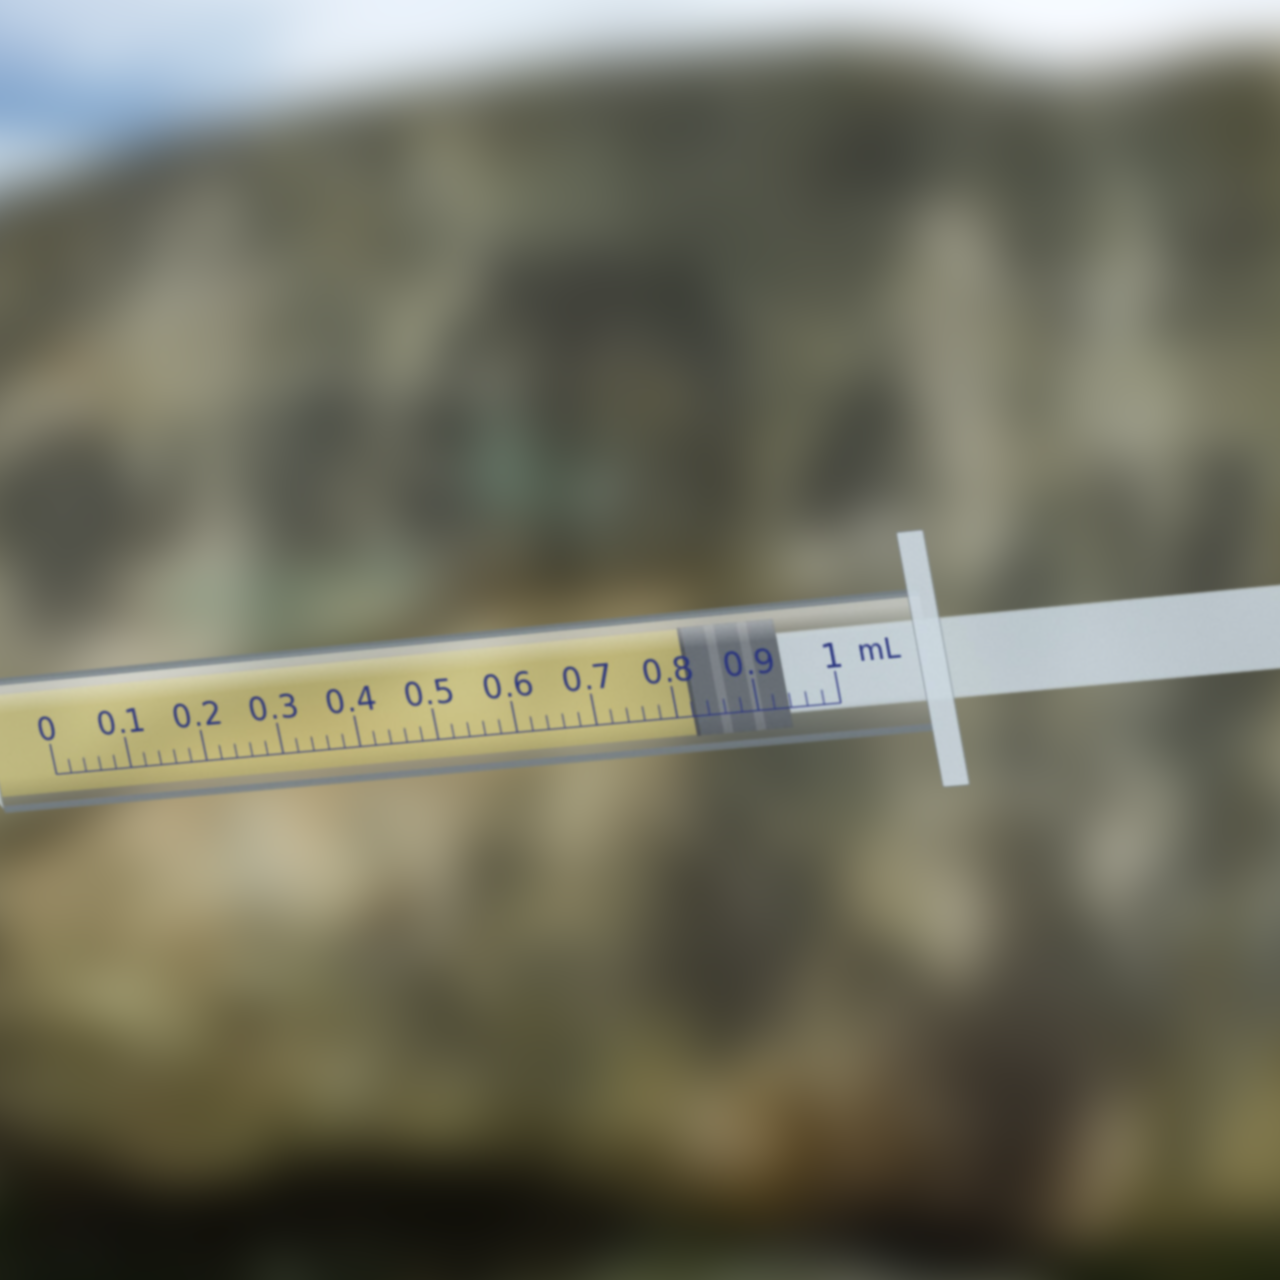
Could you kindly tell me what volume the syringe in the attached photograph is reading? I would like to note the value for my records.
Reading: 0.82 mL
